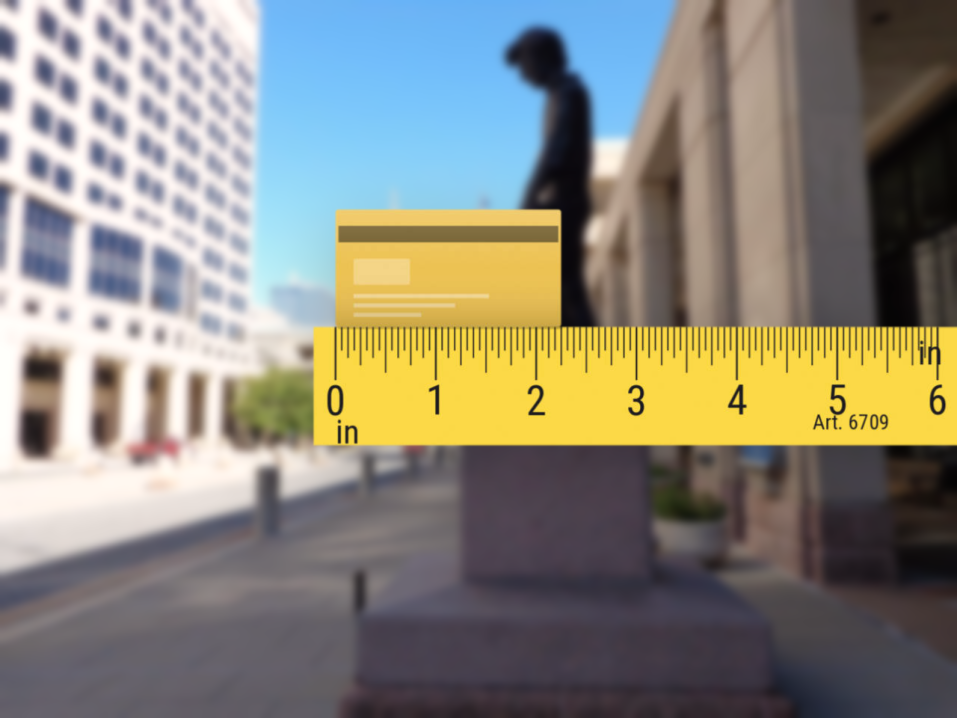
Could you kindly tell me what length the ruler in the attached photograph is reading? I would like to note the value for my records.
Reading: 2.25 in
